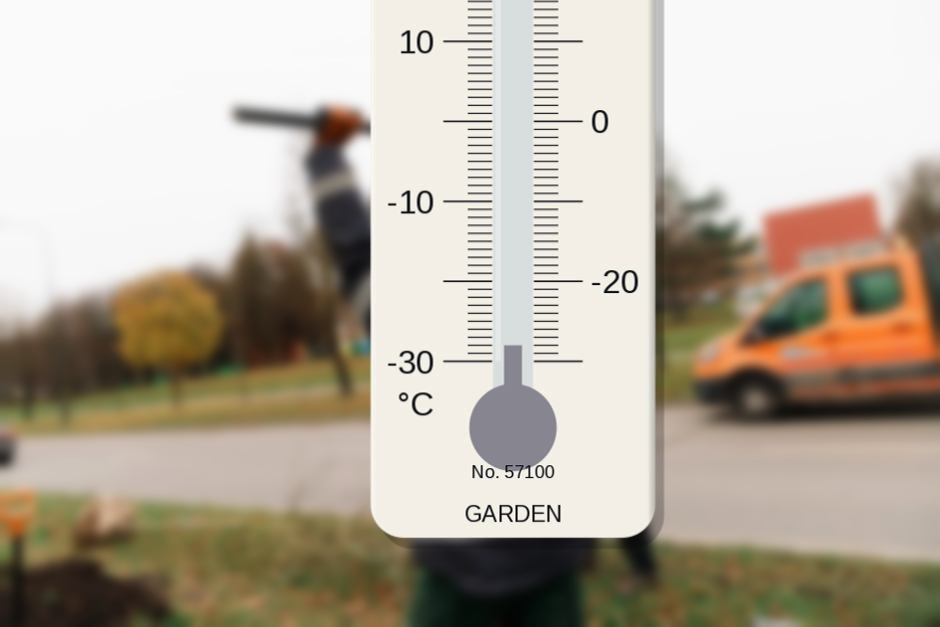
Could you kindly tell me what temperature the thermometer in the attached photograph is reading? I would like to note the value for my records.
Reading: -28 °C
